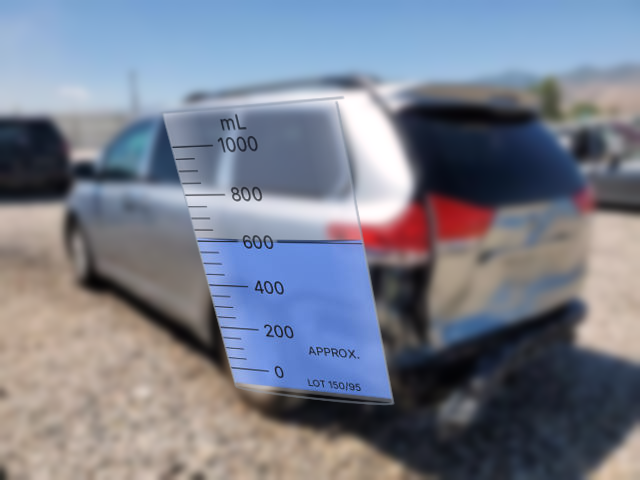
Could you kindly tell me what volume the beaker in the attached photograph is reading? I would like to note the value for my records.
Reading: 600 mL
